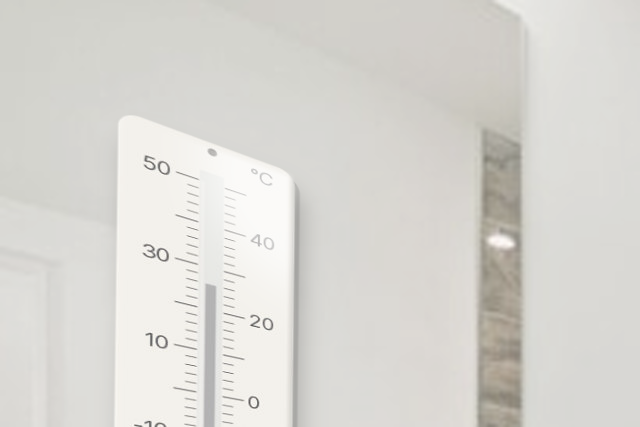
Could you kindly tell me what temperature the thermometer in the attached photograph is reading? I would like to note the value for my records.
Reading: 26 °C
